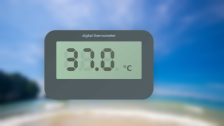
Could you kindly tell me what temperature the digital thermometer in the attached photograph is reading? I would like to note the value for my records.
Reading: 37.0 °C
